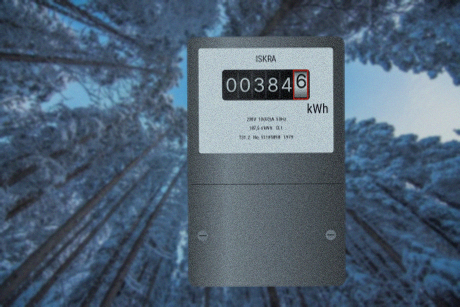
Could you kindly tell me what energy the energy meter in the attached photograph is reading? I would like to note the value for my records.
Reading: 384.6 kWh
